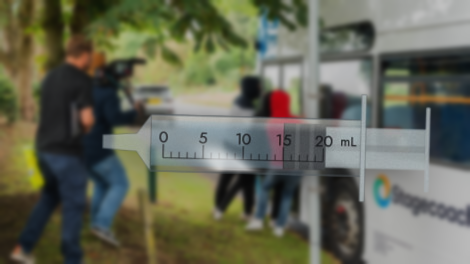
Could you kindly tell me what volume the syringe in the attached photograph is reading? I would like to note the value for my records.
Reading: 15 mL
